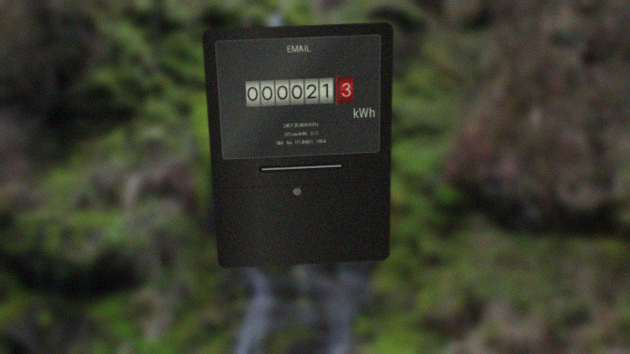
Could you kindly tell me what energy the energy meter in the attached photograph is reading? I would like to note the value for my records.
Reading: 21.3 kWh
